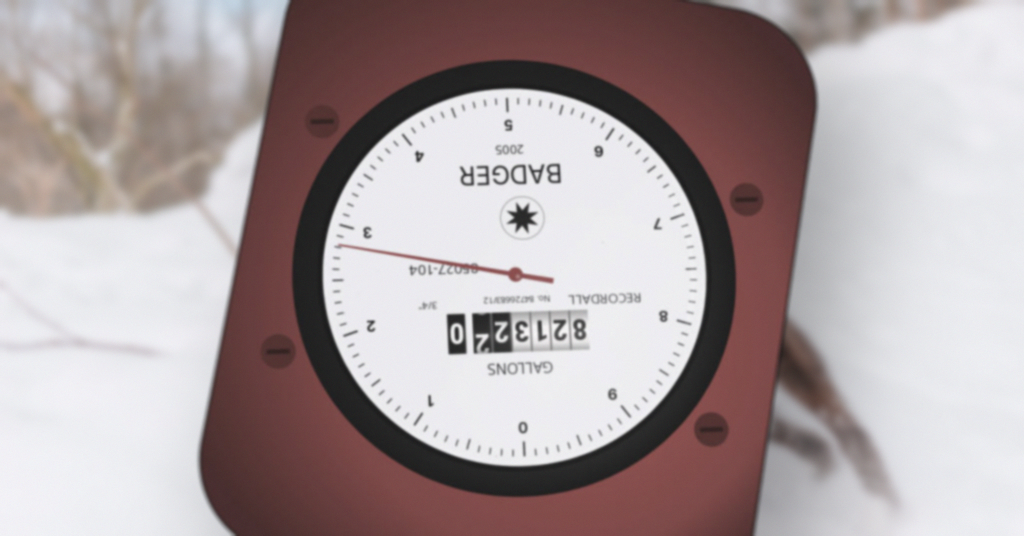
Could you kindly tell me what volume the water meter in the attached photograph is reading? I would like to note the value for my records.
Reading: 8213222.8 gal
